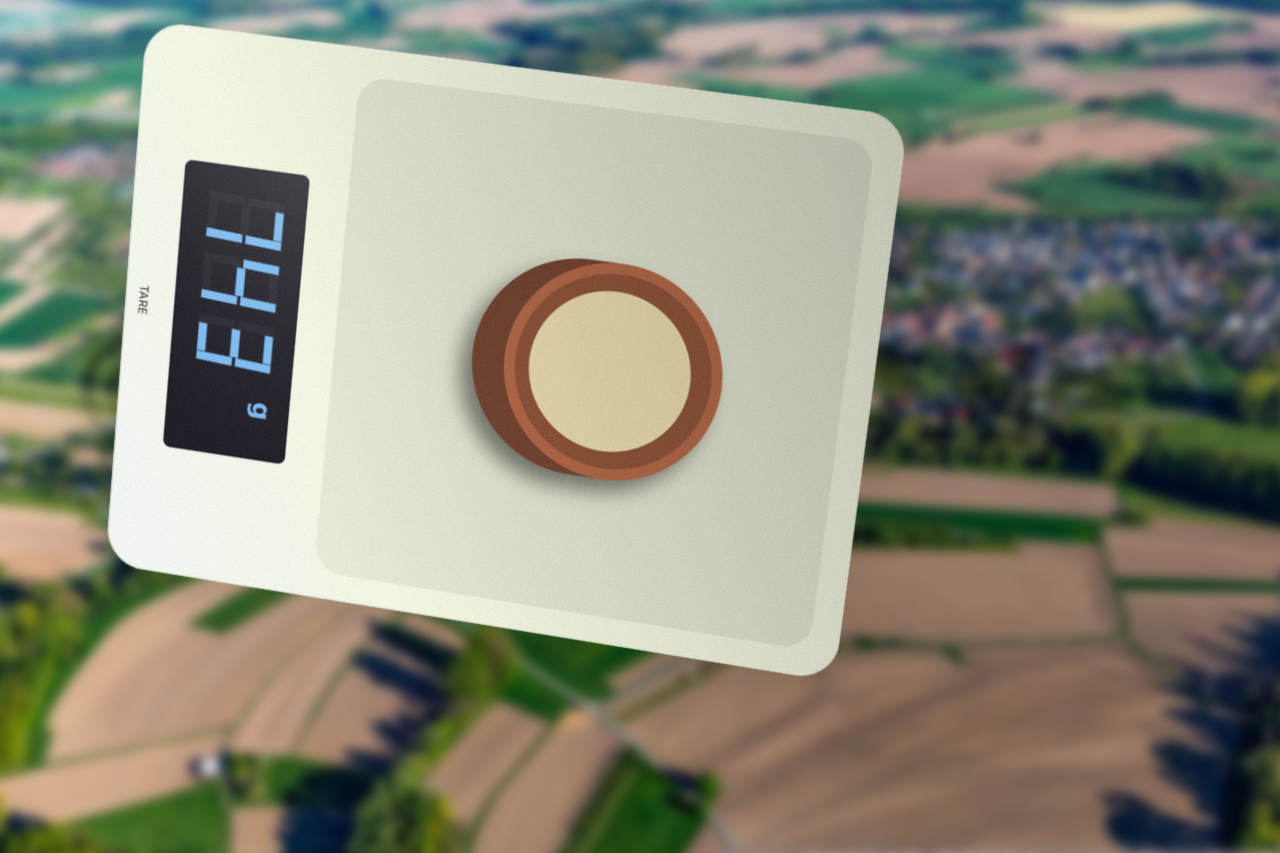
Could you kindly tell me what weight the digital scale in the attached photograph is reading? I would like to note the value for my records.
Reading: 743 g
